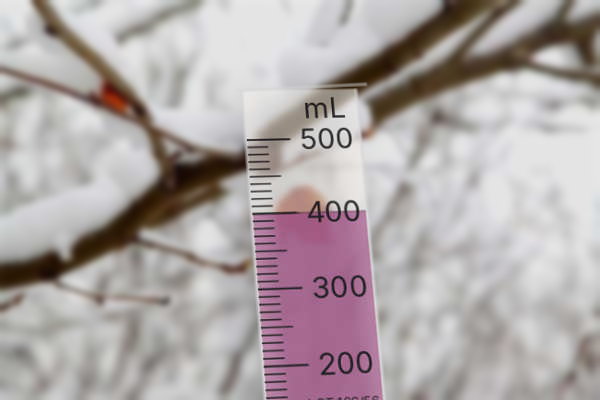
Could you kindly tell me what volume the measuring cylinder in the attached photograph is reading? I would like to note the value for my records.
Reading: 400 mL
